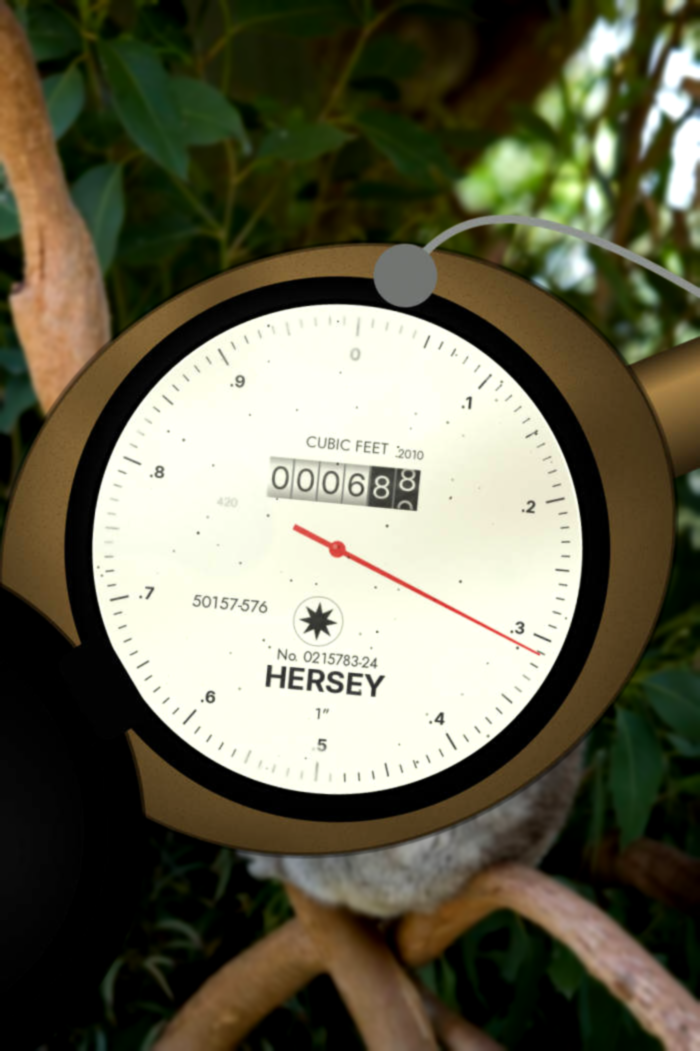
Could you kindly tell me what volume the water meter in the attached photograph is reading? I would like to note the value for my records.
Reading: 688.31 ft³
